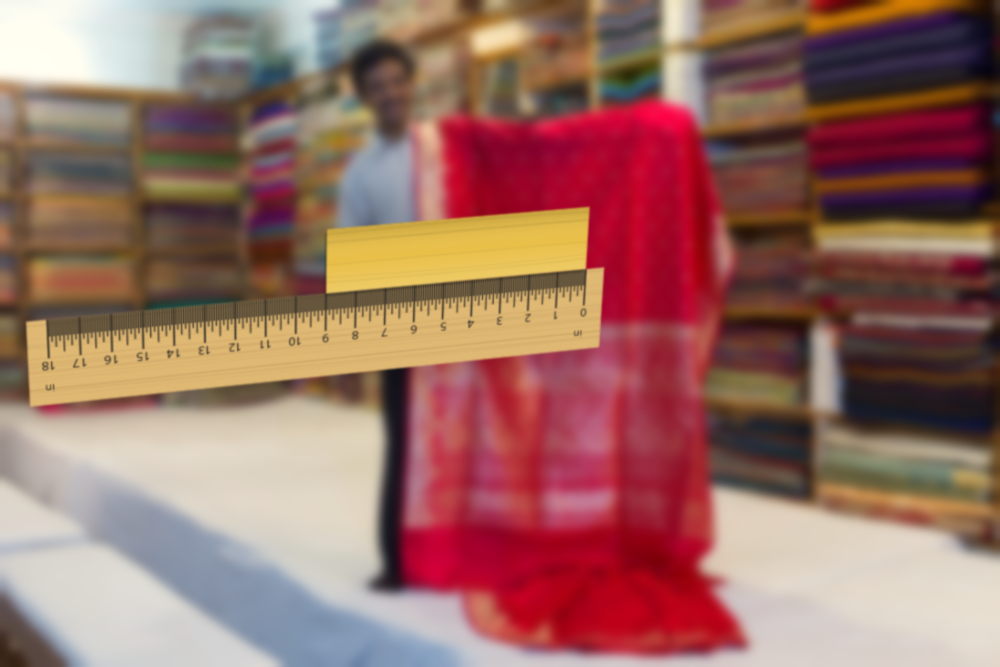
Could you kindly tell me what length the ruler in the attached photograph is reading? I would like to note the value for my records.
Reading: 9 in
